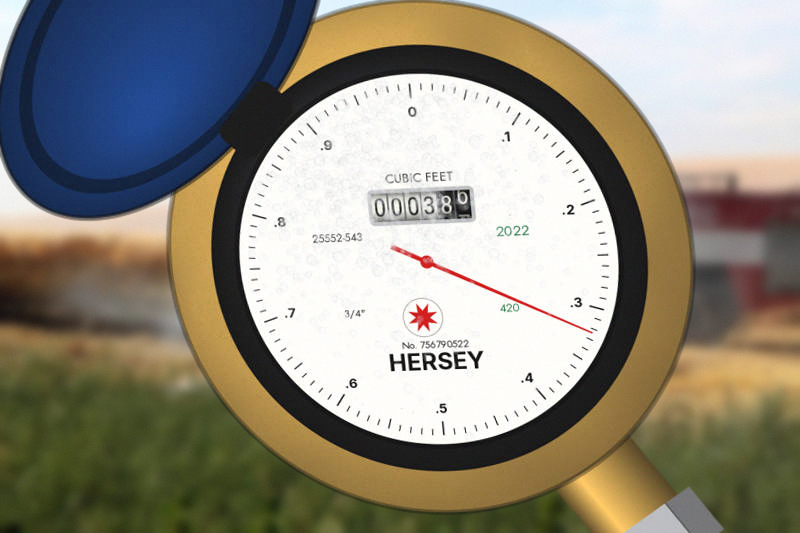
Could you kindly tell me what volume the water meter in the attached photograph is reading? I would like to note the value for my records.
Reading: 386.32 ft³
